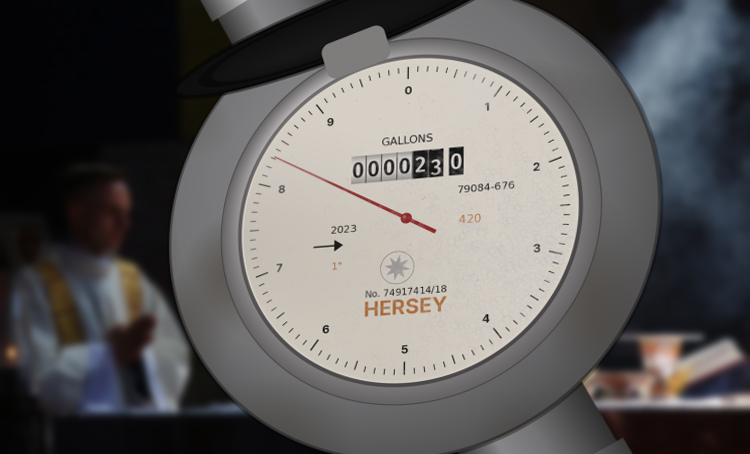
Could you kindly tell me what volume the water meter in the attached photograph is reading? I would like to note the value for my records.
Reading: 228.3 gal
